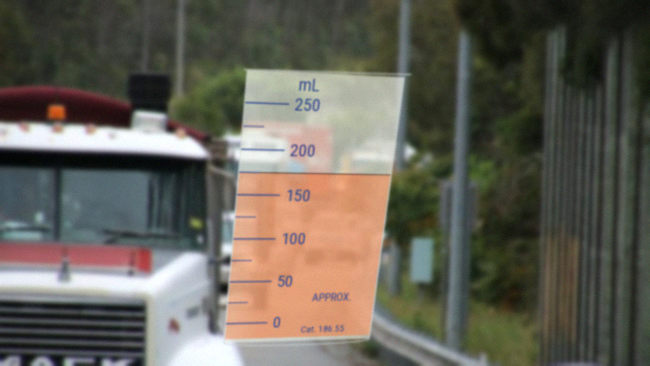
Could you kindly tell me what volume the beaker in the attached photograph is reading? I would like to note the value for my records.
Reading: 175 mL
